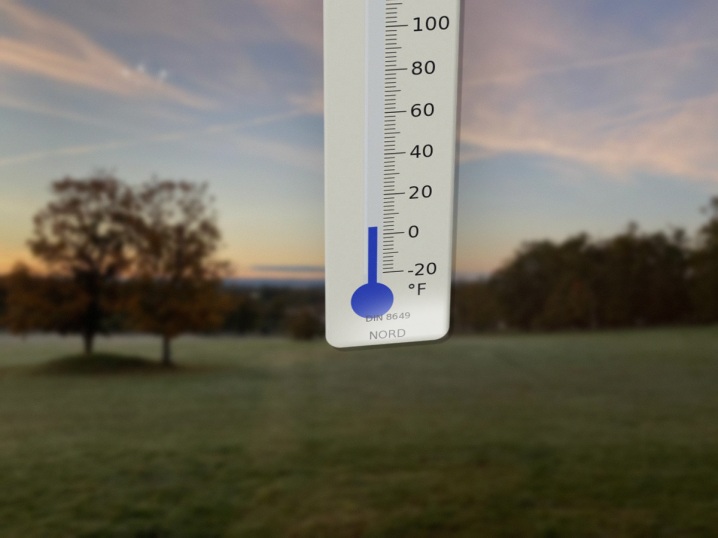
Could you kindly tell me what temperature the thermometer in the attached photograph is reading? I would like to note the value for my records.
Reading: 4 °F
